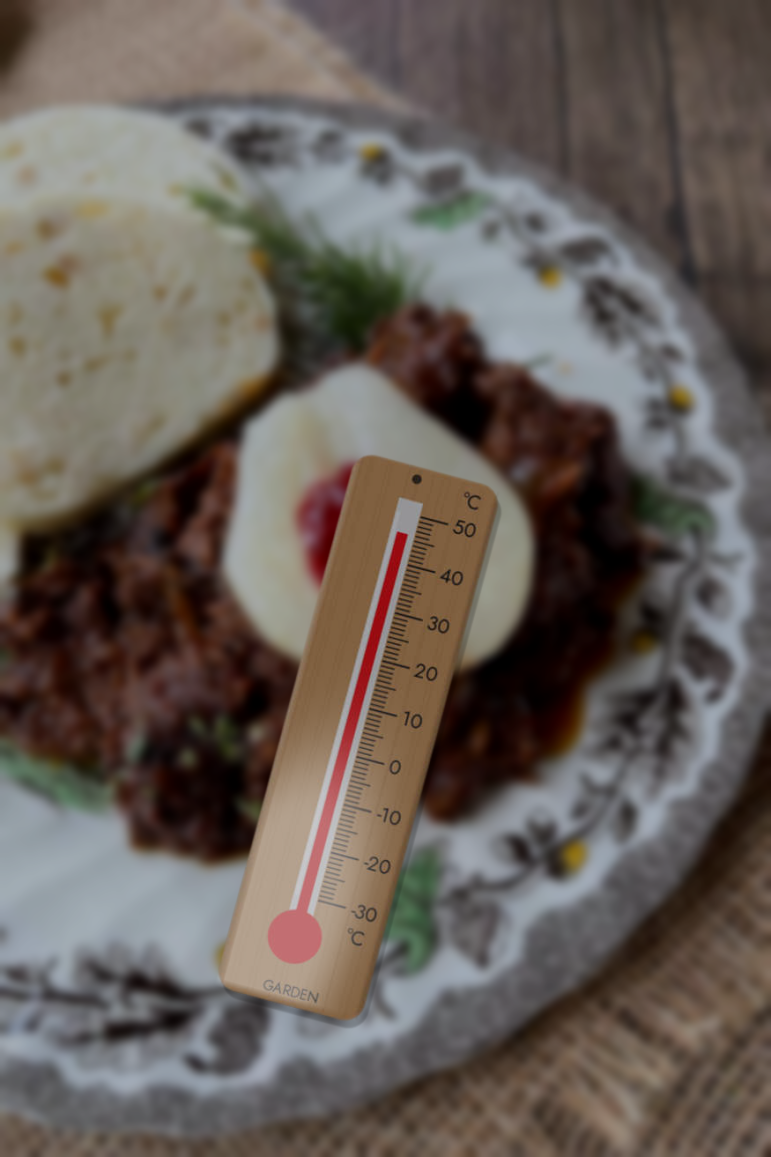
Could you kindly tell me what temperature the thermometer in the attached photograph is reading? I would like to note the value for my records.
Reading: 46 °C
